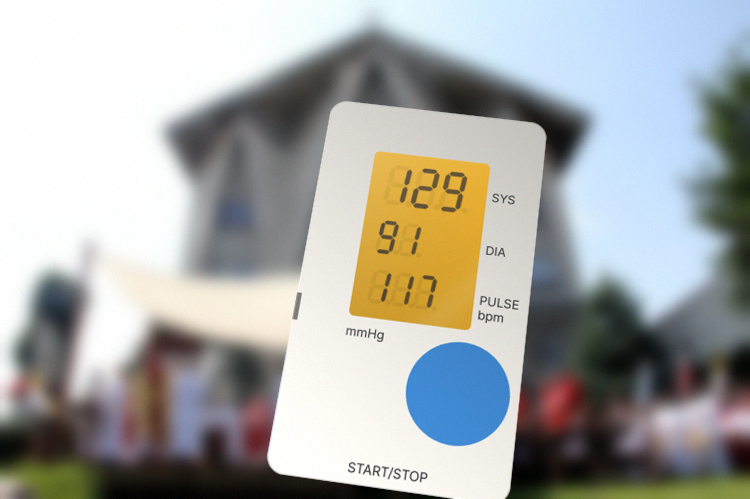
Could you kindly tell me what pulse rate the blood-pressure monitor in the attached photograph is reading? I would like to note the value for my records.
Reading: 117 bpm
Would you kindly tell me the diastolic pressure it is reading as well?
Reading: 91 mmHg
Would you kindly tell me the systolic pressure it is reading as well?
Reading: 129 mmHg
